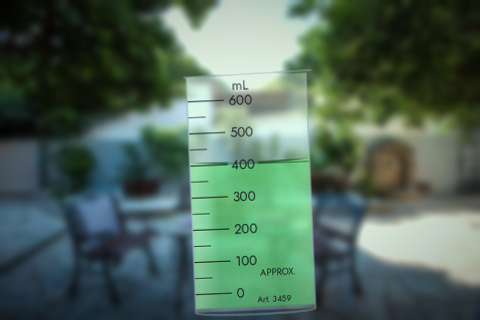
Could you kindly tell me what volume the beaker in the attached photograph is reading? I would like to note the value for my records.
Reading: 400 mL
